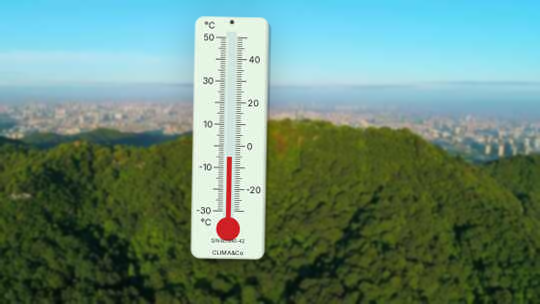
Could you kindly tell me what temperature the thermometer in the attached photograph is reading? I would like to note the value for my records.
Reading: -5 °C
